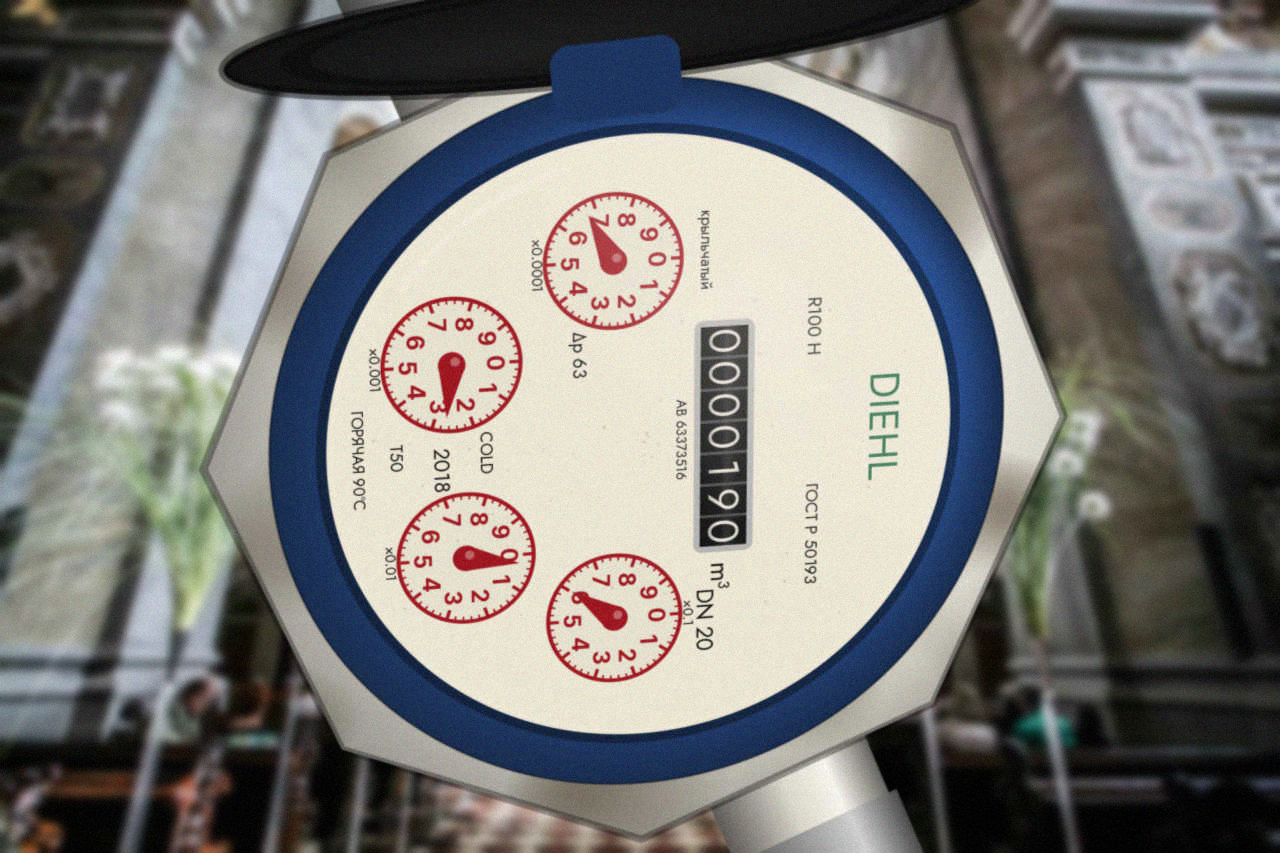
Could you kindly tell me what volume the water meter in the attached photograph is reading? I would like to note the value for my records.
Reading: 190.6026 m³
